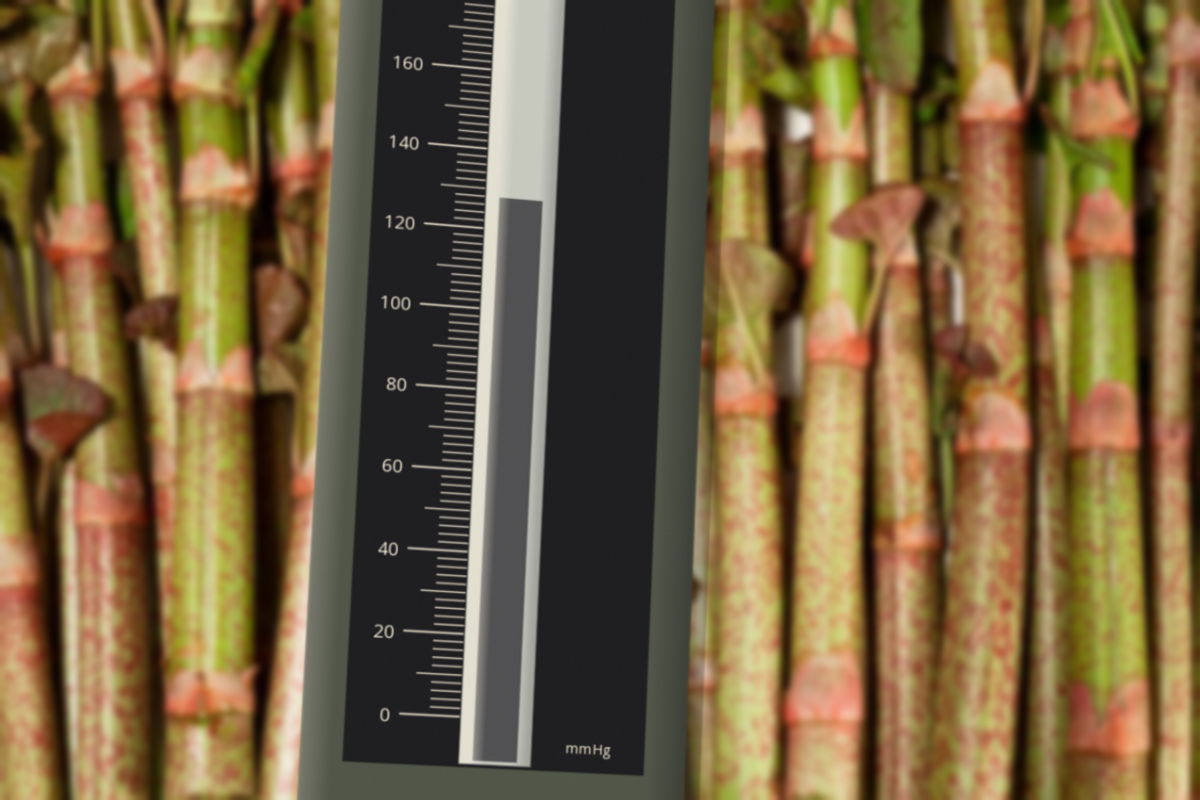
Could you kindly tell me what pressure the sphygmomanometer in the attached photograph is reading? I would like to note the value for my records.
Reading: 128 mmHg
